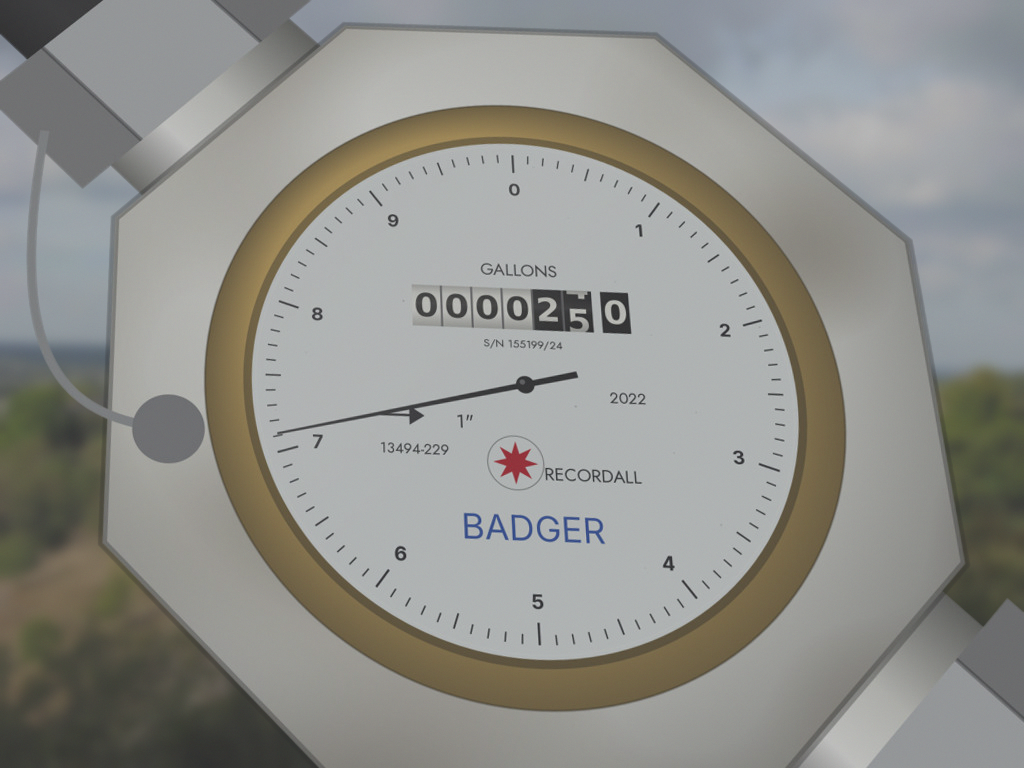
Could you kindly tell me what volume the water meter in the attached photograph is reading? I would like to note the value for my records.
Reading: 247.1 gal
